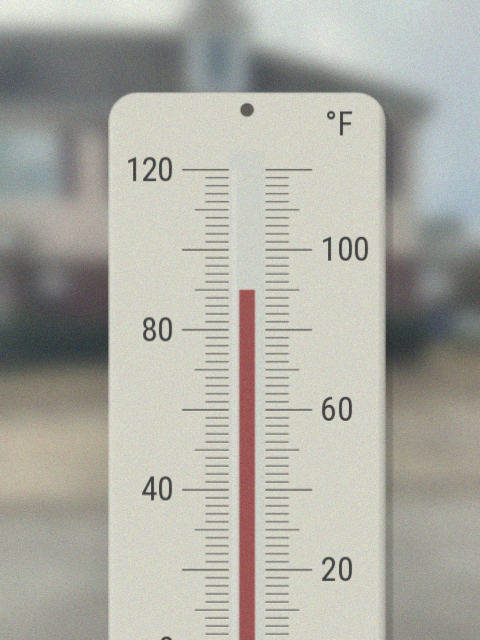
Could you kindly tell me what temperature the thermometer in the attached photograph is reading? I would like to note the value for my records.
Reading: 90 °F
